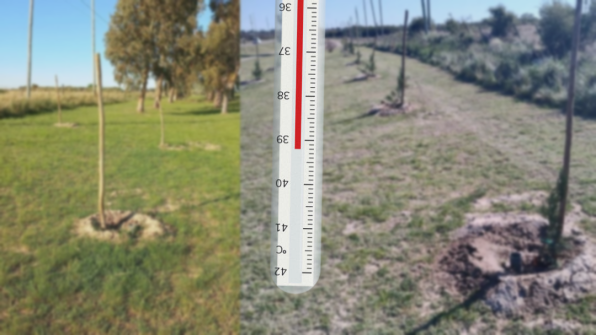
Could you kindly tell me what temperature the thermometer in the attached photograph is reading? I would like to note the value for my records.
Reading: 39.2 °C
